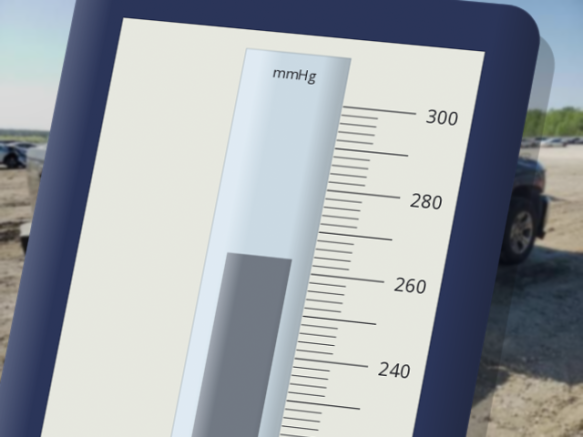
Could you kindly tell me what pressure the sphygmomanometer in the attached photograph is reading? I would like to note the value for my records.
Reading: 263 mmHg
